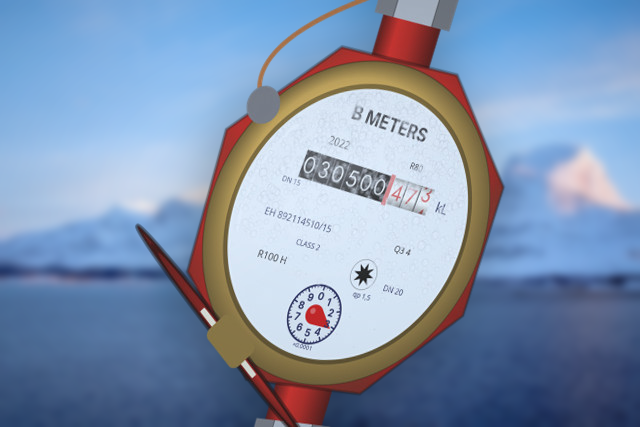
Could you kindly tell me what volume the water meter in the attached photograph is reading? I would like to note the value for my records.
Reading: 30500.4733 kL
